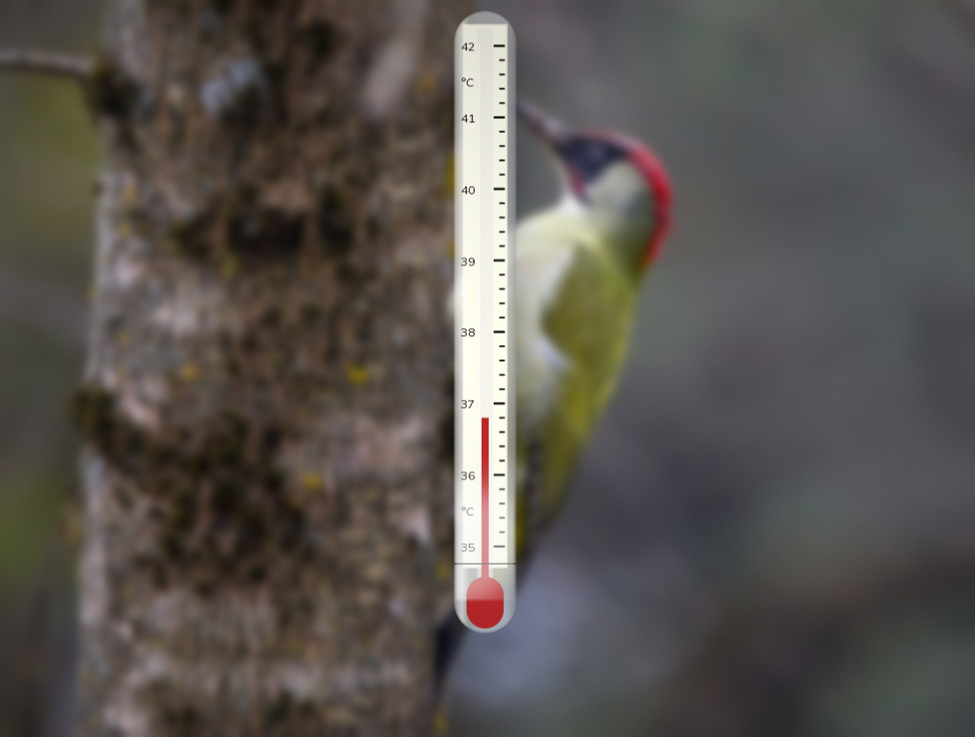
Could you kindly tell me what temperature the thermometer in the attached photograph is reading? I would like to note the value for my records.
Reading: 36.8 °C
